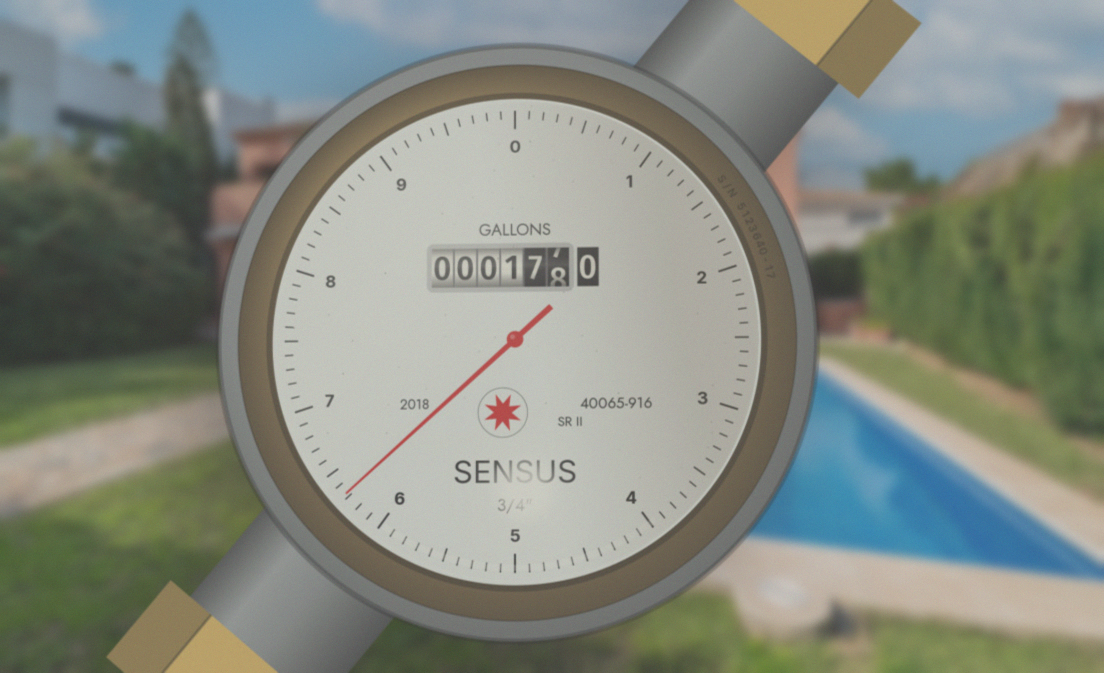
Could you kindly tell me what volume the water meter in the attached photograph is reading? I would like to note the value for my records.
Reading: 1776.3 gal
